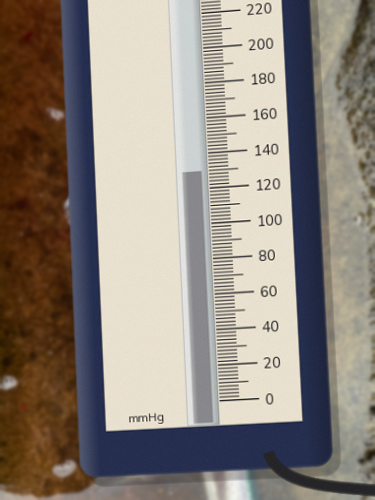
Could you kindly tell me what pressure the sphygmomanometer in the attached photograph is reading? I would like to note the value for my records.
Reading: 130 mmHg
